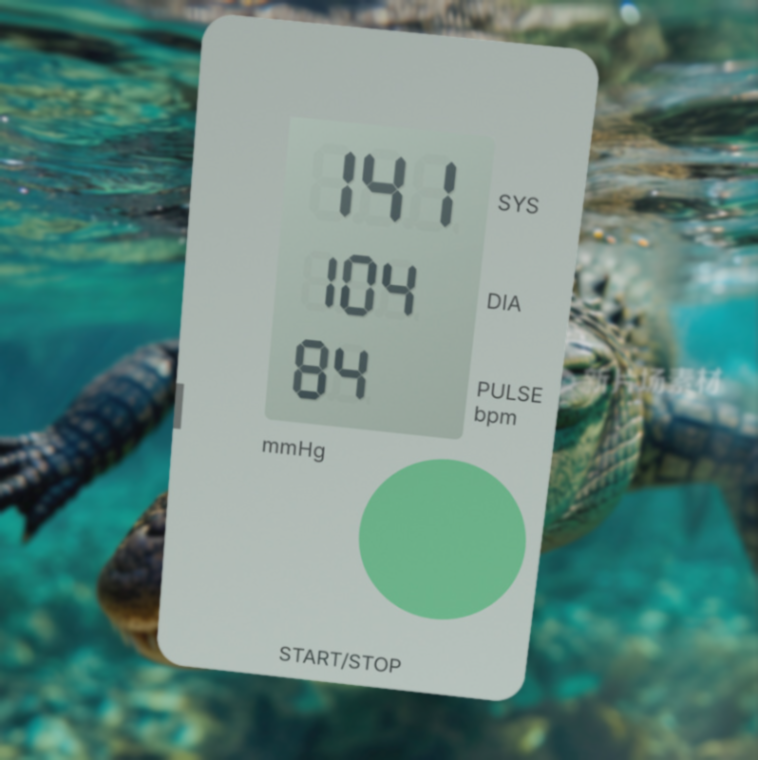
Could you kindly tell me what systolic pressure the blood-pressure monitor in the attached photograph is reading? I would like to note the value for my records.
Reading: 141 mmHg
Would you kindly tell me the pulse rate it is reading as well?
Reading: 84 bpm
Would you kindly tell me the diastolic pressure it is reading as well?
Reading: 104 mmHg
